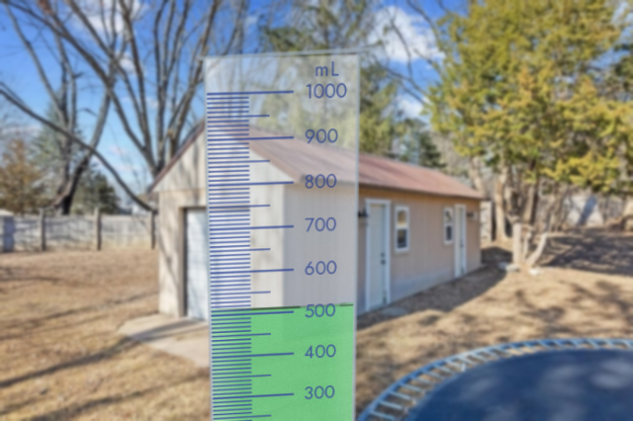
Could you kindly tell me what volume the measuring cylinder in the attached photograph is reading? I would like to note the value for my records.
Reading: 510 mL
